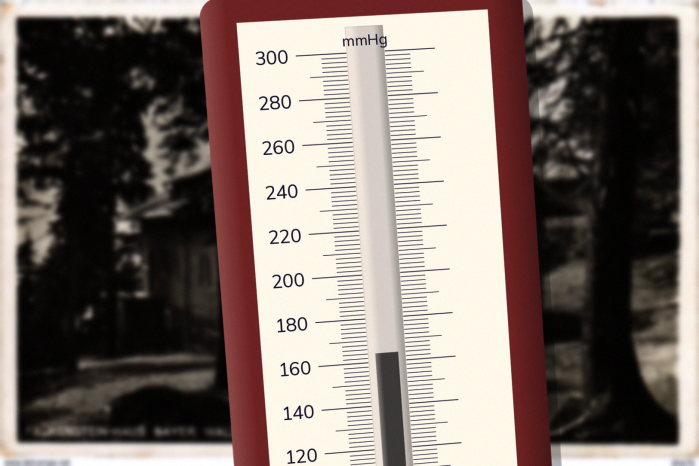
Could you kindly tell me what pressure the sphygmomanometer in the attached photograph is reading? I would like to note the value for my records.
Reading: 164 mmHg
